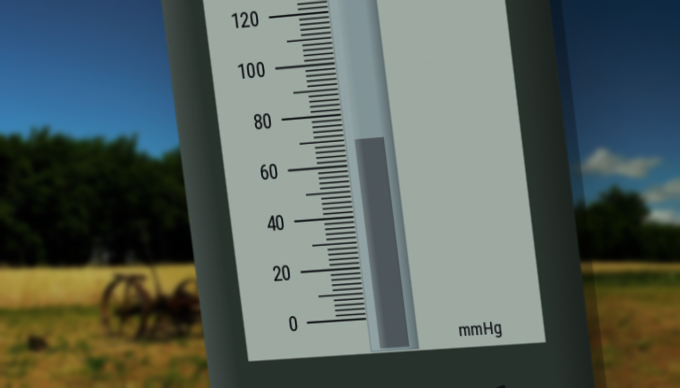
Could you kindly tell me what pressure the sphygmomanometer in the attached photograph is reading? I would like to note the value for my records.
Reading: 70 mmHg
